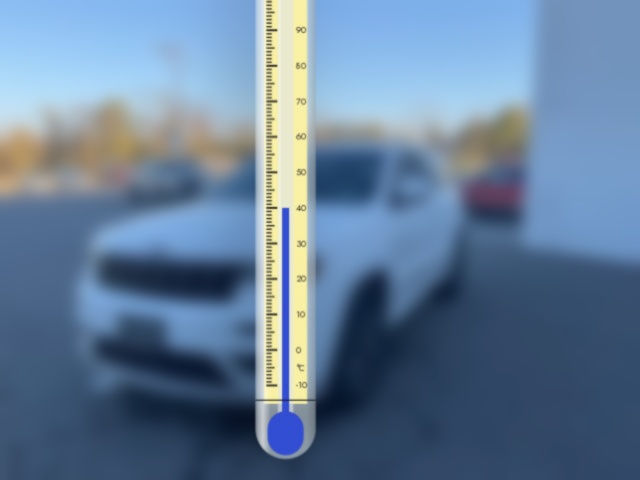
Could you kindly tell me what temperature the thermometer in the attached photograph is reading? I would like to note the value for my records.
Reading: 40 °C
